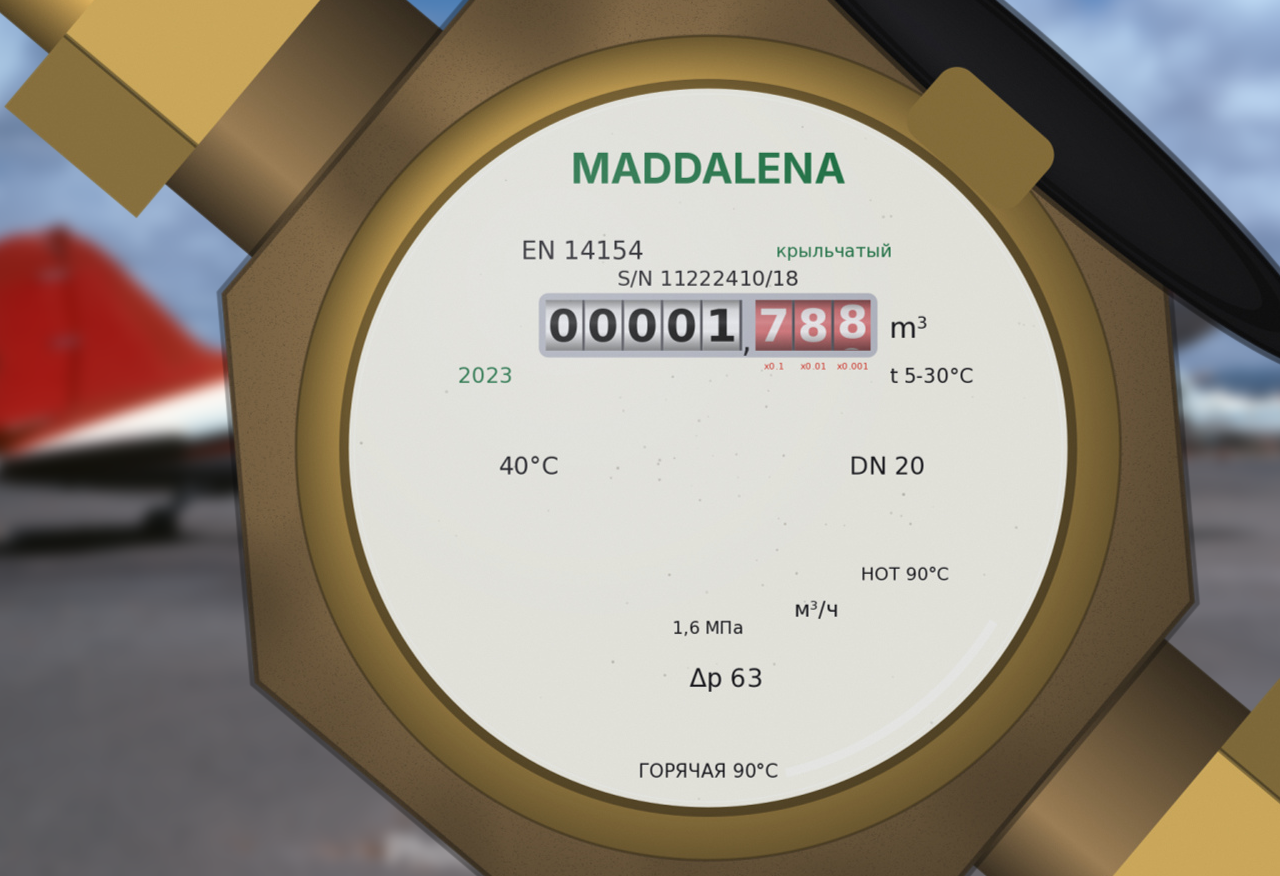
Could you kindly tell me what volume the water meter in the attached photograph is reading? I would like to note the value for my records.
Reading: 1.788 m³
